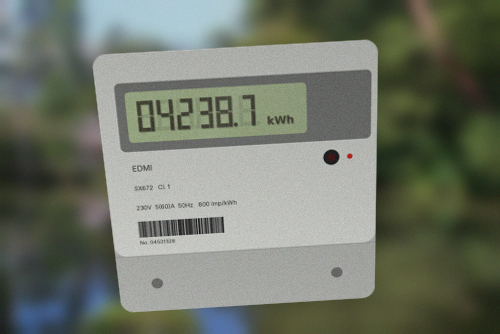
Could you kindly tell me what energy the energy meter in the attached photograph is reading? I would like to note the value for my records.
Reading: 4238.7 kWh
